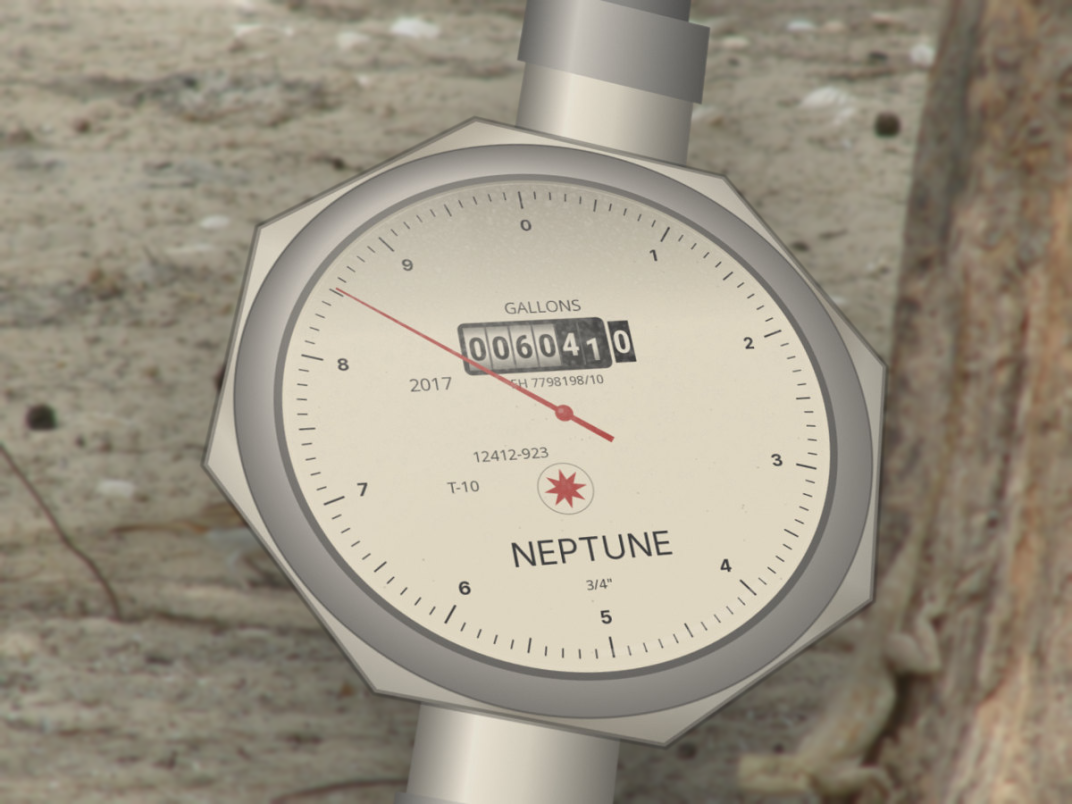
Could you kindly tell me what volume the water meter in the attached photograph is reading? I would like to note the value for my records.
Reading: 60408.5 gal
